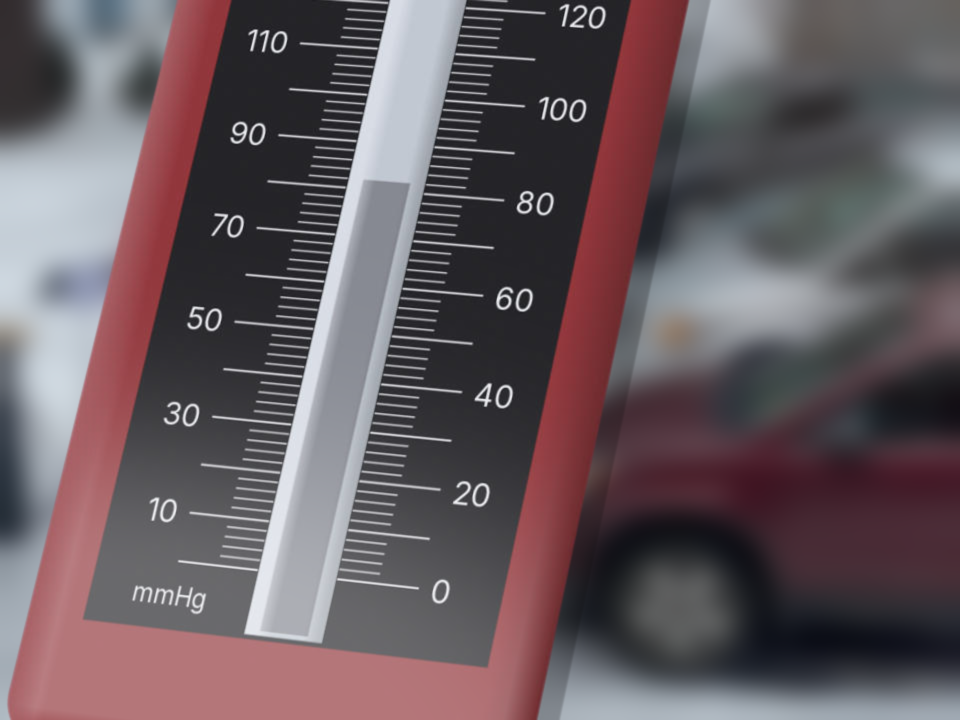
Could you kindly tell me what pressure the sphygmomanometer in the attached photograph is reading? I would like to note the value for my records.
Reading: 82 mmHg
